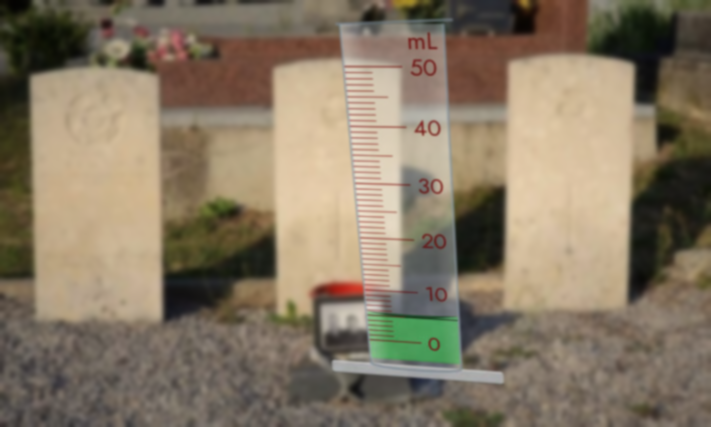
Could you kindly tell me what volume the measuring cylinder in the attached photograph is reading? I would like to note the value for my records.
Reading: 5 mL
